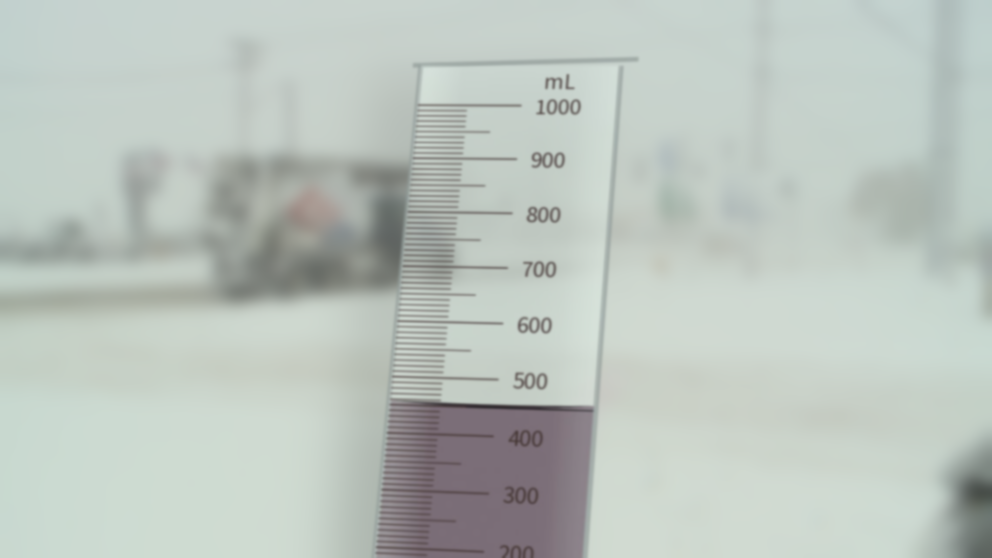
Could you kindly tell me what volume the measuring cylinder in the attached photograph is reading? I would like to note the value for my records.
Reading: 450 mL
